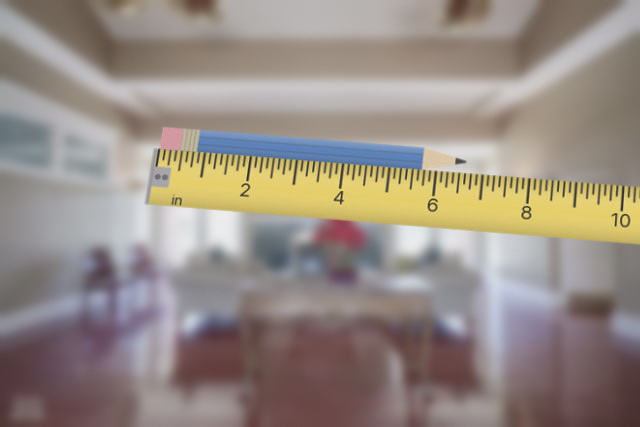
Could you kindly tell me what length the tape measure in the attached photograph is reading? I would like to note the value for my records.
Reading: 6.625 in
